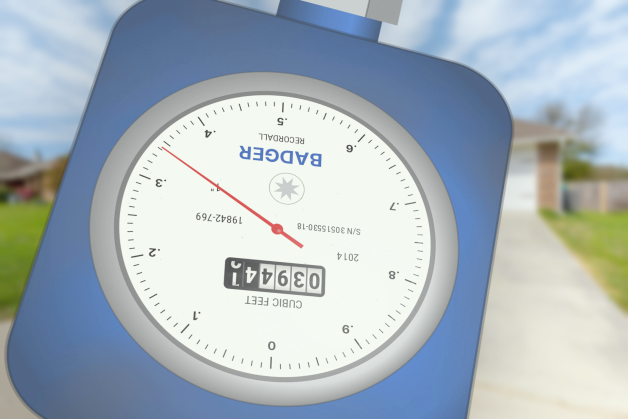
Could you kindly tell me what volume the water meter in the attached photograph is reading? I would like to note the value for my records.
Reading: 39441.34 ft³
